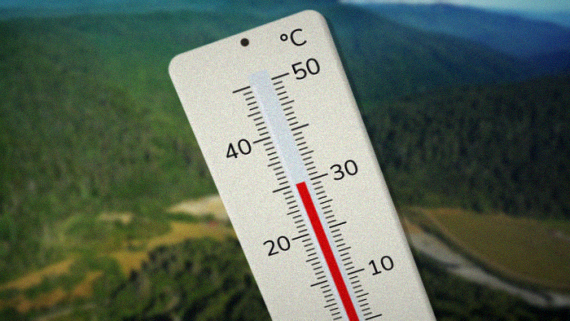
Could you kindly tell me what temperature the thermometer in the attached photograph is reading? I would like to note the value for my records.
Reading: 30 °C
